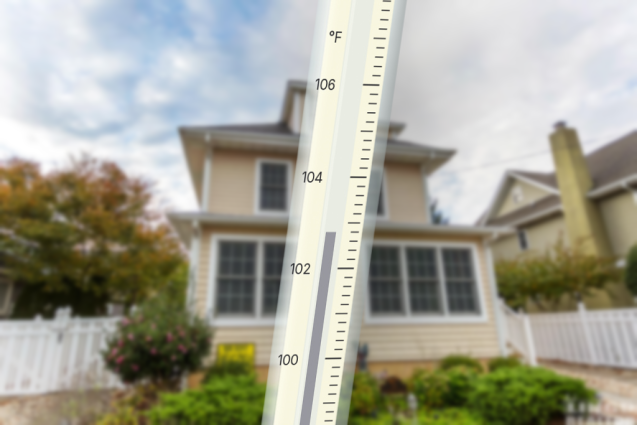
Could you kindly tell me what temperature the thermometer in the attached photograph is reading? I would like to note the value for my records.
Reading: 102.8 °F
